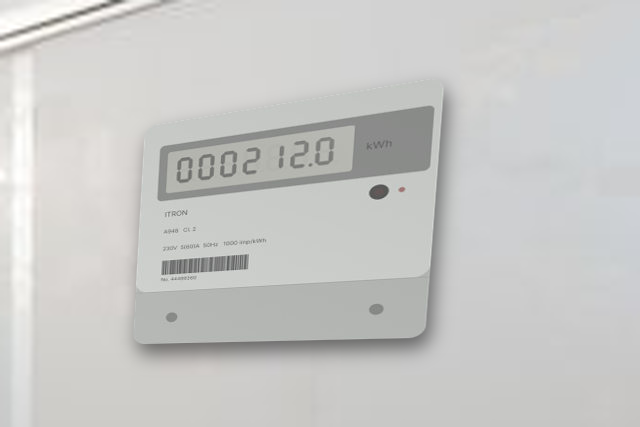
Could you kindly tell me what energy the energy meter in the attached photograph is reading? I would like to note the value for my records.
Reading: 212.0 kWh
